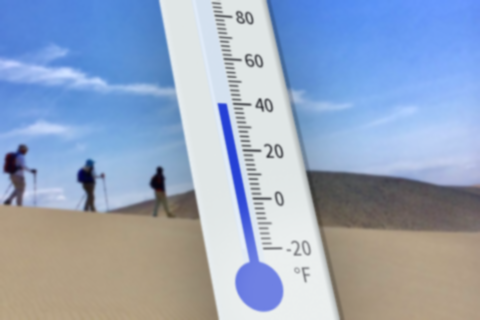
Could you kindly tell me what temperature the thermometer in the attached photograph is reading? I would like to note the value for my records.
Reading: 40 °F
